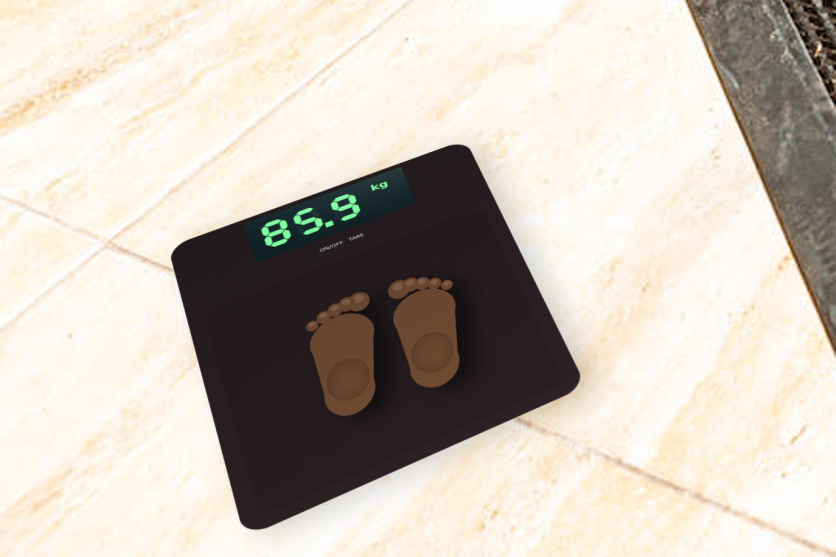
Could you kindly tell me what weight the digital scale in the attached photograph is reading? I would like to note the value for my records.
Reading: 85.9 kg
